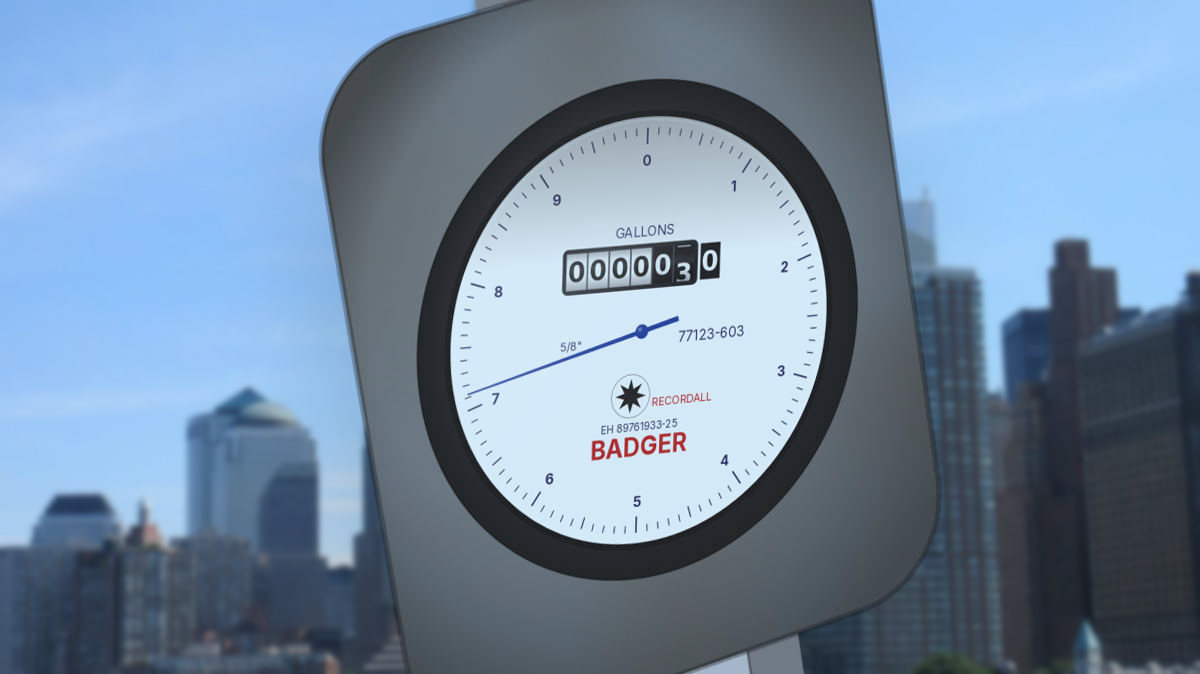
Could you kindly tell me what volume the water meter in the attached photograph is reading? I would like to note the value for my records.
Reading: 27.1 gal
